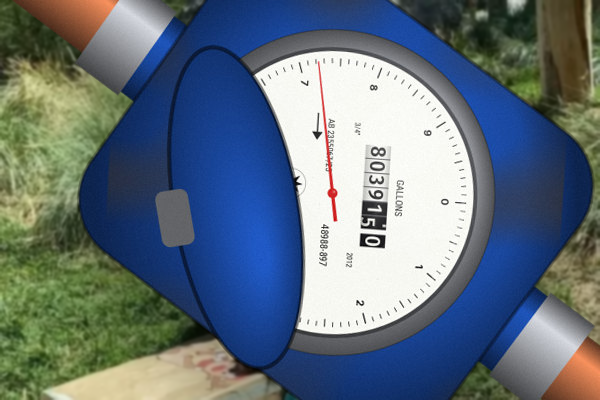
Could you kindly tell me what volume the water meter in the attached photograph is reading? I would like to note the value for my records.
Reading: 8039147.2 gal
